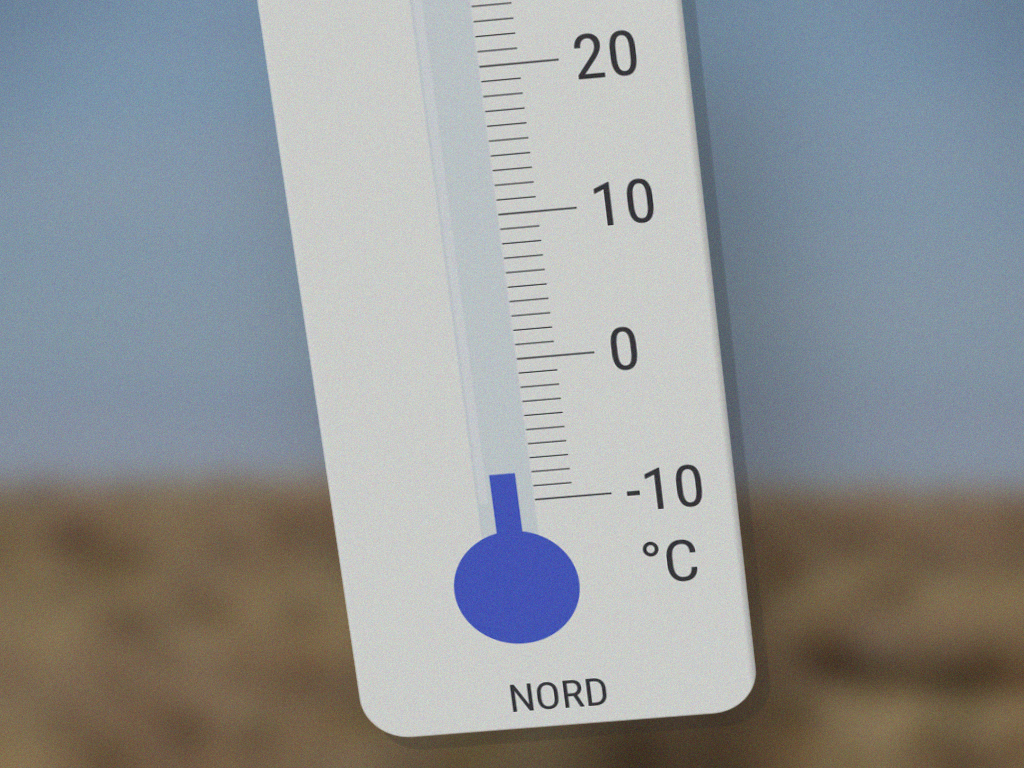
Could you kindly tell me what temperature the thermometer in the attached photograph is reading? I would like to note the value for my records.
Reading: -8 °C
